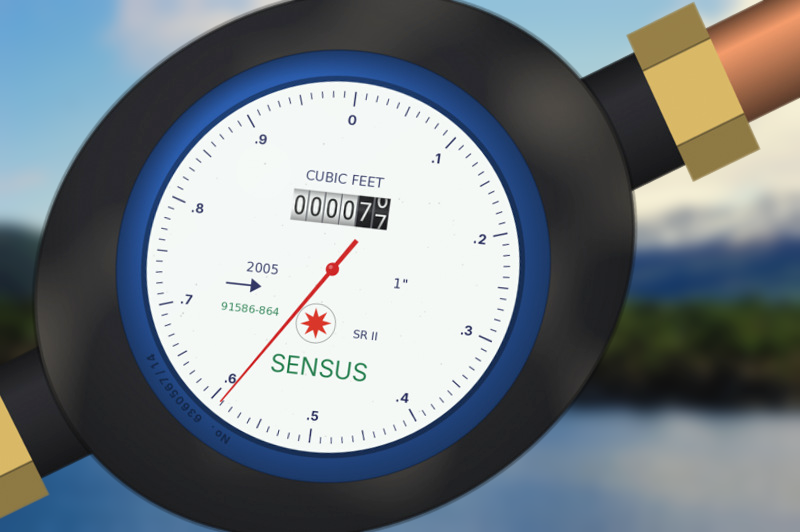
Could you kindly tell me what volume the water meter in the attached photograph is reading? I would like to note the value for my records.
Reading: 76.59 ft³
